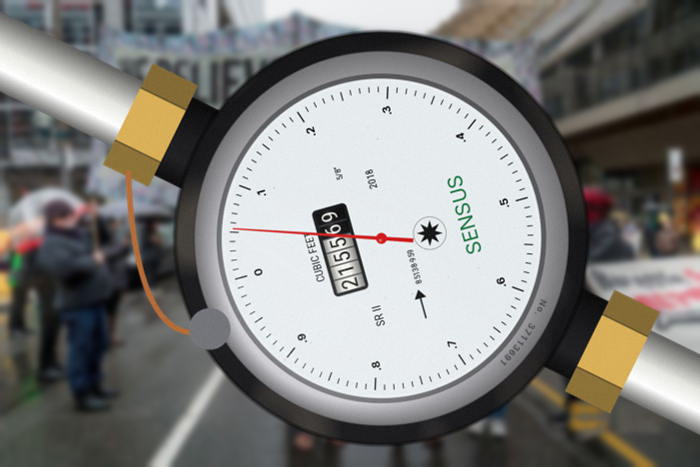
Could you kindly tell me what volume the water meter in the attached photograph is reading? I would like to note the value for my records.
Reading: 215569.05 ft³
